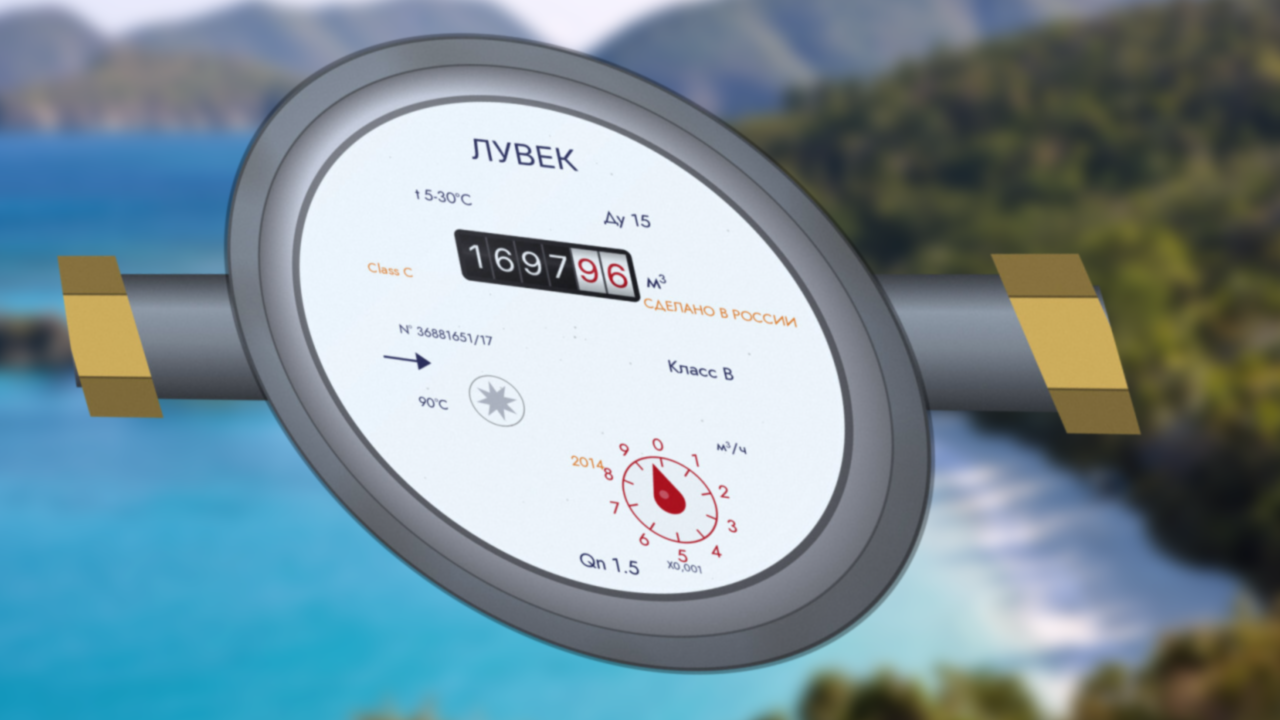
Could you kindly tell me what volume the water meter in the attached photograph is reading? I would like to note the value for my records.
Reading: 1697.959 m³
